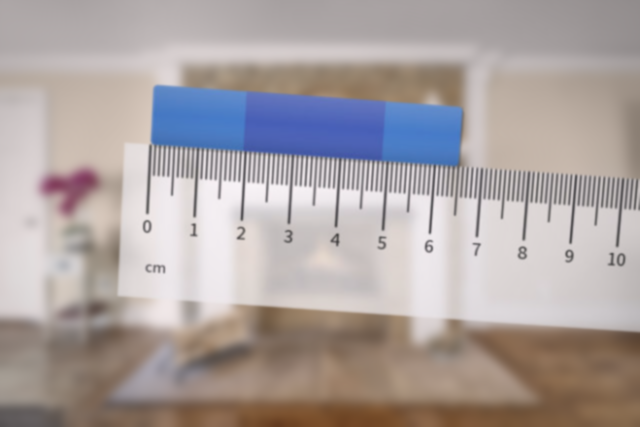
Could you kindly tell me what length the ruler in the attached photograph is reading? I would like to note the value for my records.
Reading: 6.5 cm
